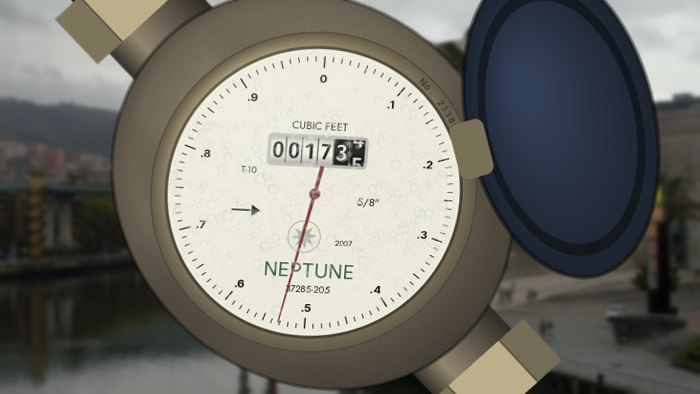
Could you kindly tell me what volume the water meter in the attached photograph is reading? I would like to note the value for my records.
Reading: 1734.53 ft³
